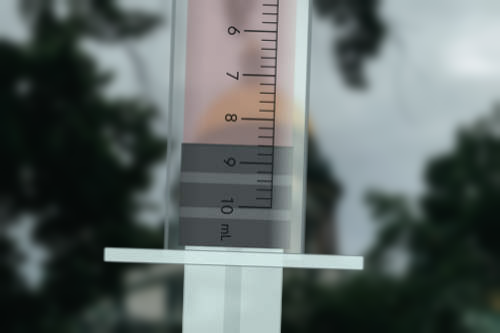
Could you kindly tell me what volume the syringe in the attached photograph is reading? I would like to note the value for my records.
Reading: 8.6 mL
